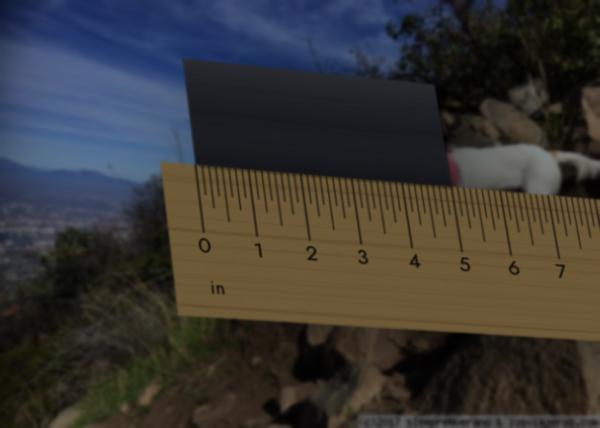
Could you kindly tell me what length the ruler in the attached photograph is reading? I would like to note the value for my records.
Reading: 5 in
